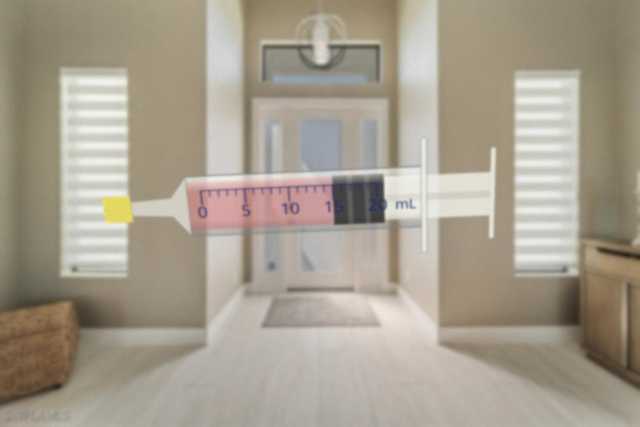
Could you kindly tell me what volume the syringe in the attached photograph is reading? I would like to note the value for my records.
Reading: 15 mL
